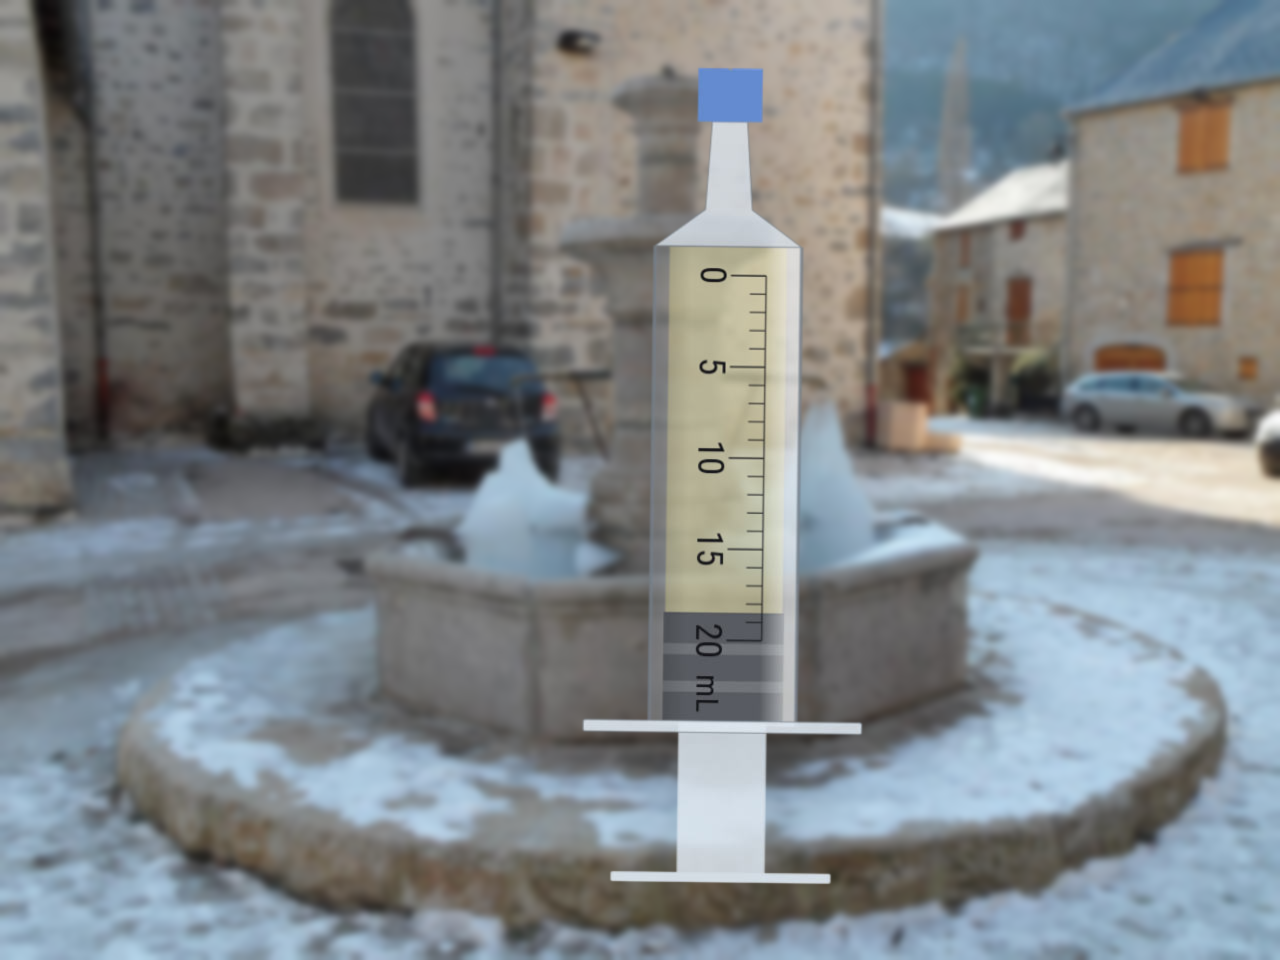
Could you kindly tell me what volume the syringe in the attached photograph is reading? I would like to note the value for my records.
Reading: 18.5 mL
